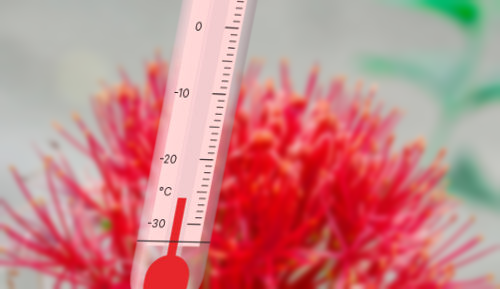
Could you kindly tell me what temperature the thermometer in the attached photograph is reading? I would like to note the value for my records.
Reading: -26 °C
